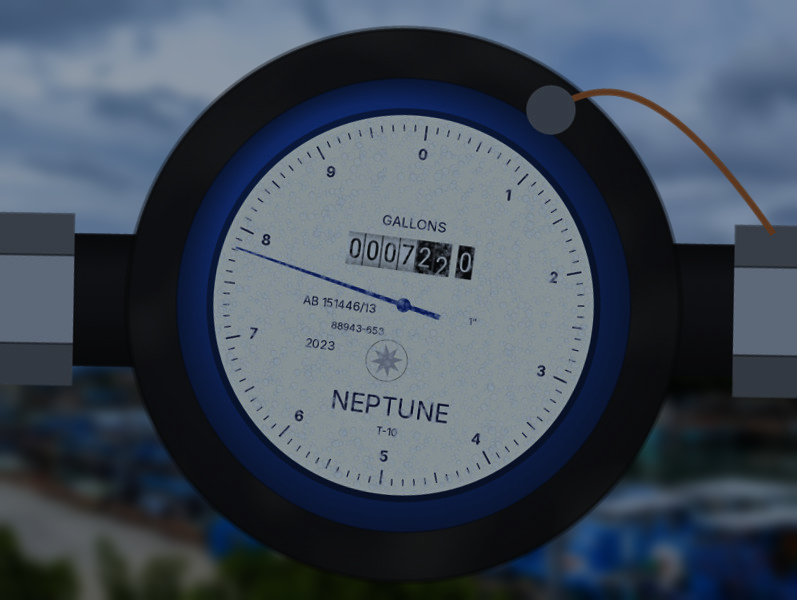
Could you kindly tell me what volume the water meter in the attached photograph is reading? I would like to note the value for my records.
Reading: 7217.8 gal
